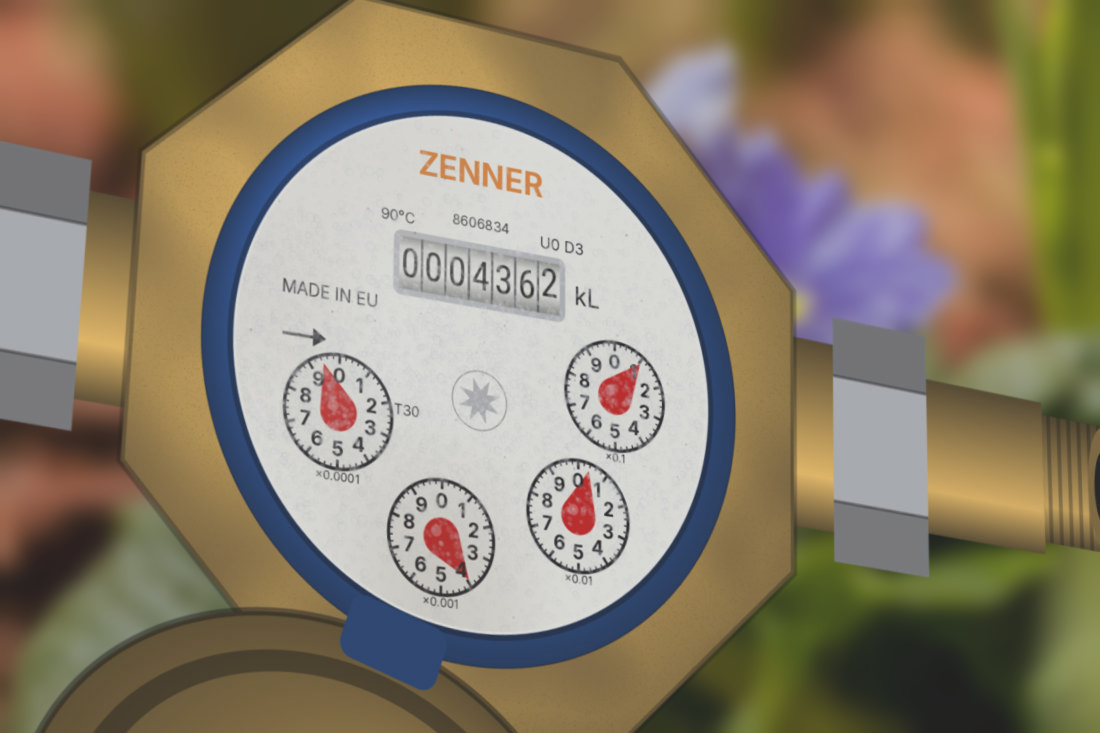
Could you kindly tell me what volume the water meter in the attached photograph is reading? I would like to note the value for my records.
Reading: 4362.1039 kL
